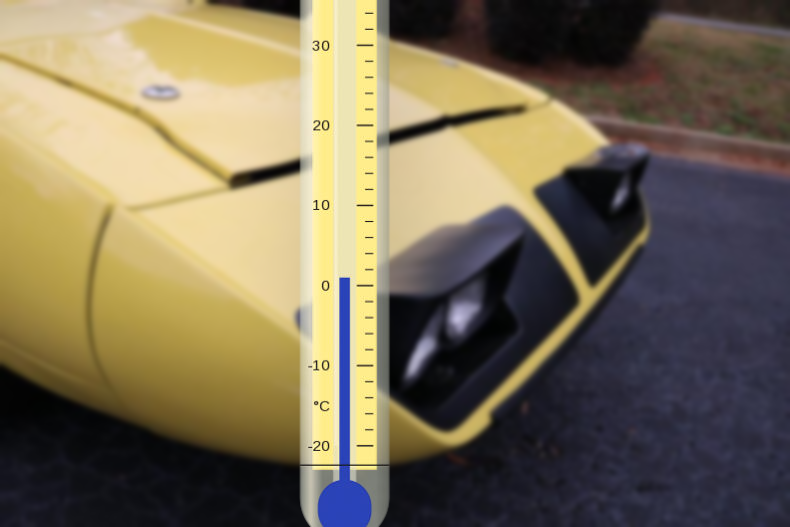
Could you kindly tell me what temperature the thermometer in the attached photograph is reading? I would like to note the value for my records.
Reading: 1 °C
